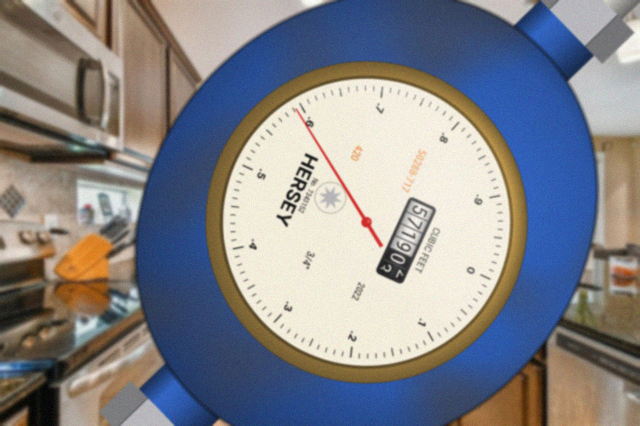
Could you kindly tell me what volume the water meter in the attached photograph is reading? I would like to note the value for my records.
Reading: 571902.59 ft³
